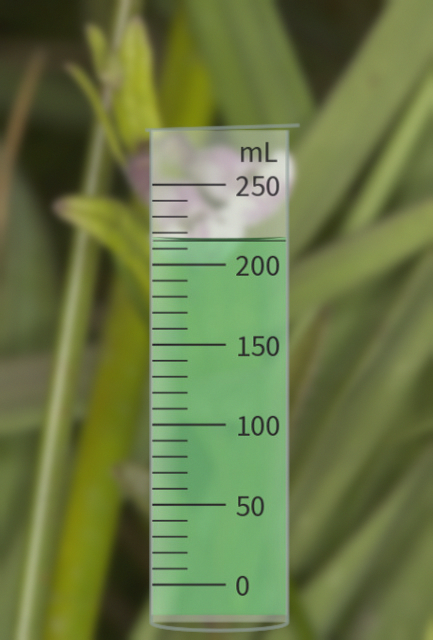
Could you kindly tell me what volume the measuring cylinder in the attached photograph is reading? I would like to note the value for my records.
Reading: 215 mL
